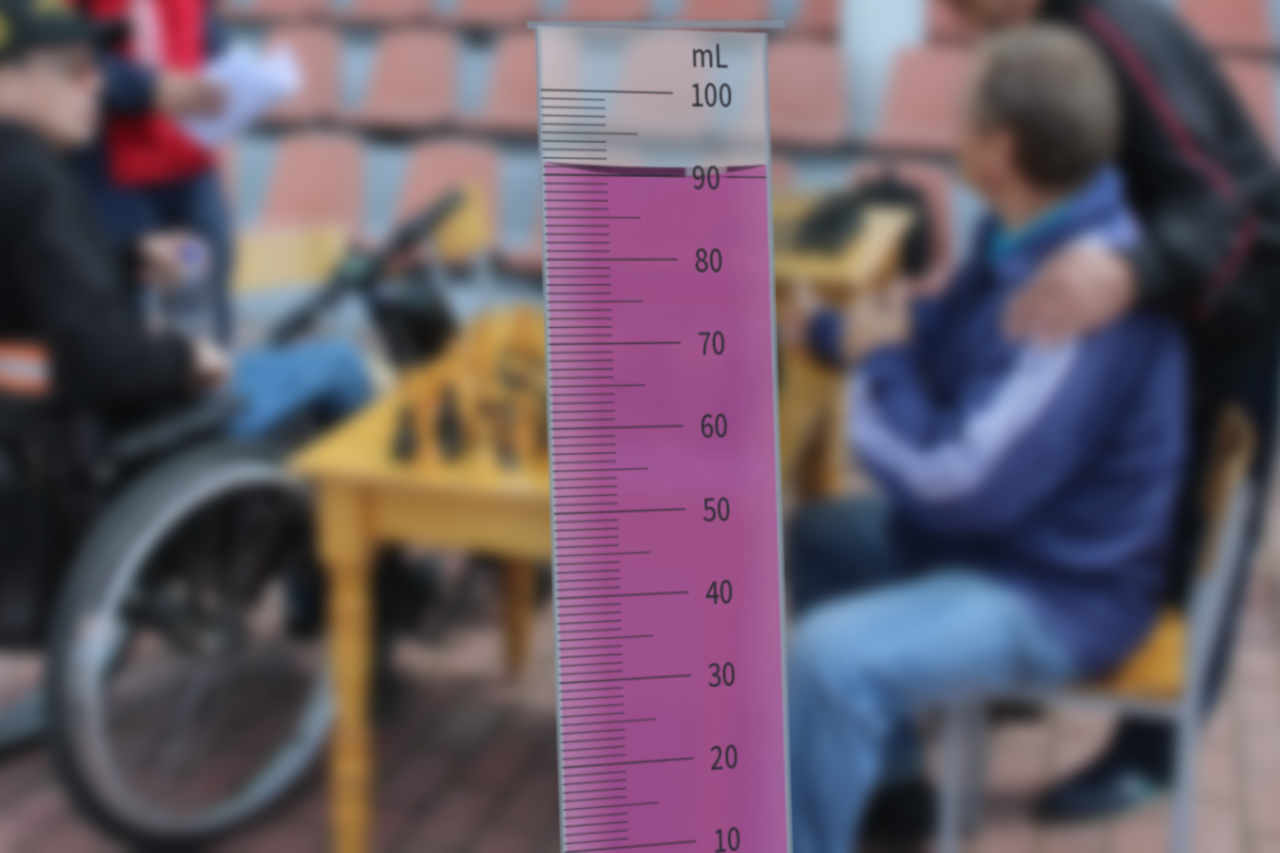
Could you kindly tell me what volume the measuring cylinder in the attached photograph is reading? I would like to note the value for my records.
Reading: 90 mL
